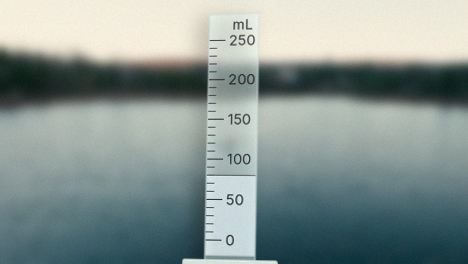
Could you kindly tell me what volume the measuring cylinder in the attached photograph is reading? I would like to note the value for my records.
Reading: 80 mL
